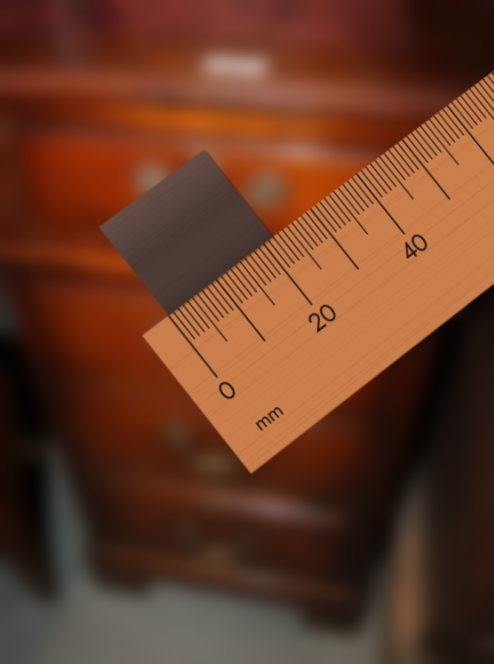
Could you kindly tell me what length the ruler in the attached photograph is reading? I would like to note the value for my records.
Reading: 22 mm
